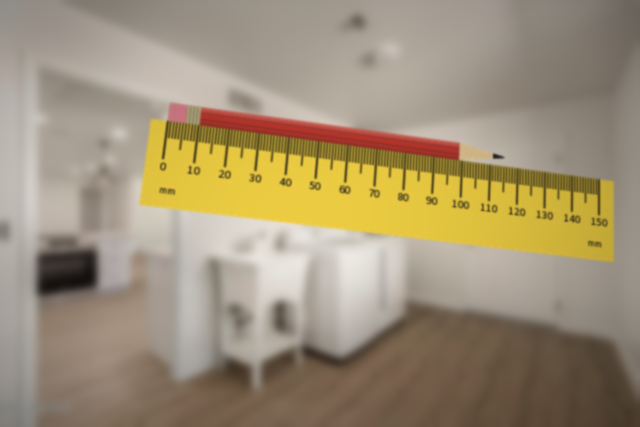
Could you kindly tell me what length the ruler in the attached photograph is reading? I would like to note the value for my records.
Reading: 115 mm
